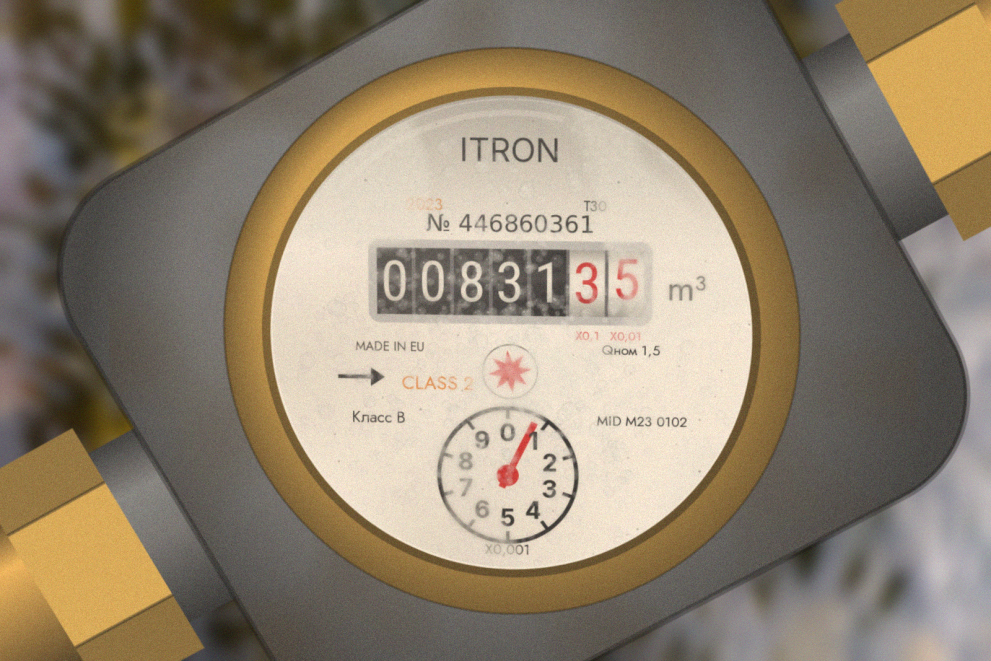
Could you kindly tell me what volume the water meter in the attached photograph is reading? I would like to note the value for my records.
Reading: 831.350 m³
